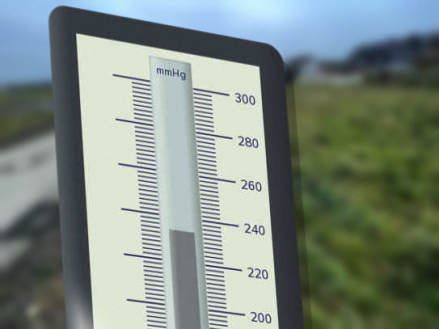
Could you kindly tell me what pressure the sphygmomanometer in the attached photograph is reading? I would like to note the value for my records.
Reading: 234 mmHg
